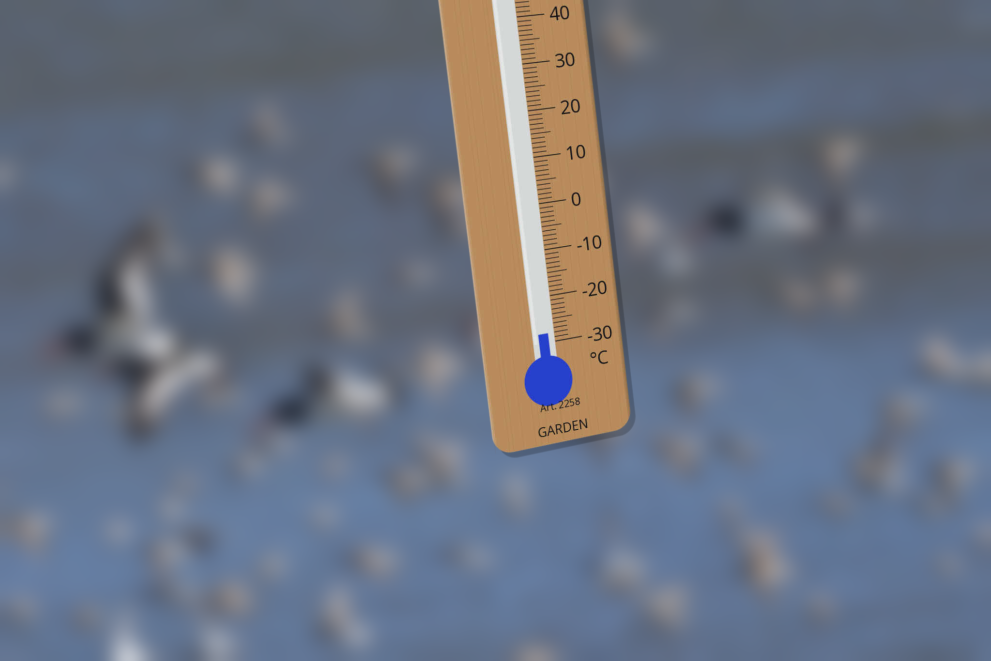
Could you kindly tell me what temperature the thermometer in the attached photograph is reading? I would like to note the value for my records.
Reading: -28 °C
